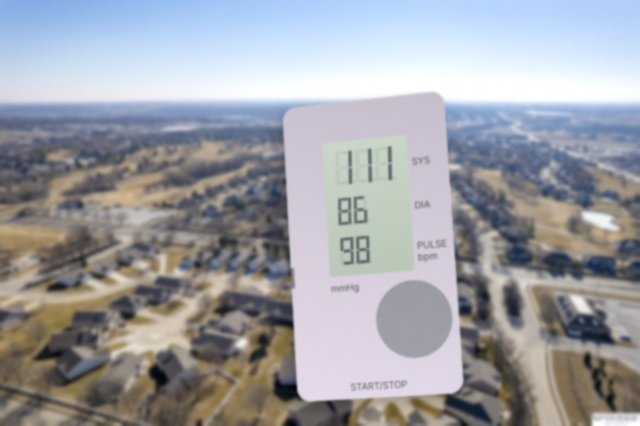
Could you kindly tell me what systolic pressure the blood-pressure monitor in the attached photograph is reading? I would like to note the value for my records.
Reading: 111 mmHg
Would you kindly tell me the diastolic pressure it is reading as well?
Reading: 86 mmHg
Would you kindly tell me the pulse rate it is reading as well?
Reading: 98 bpm
